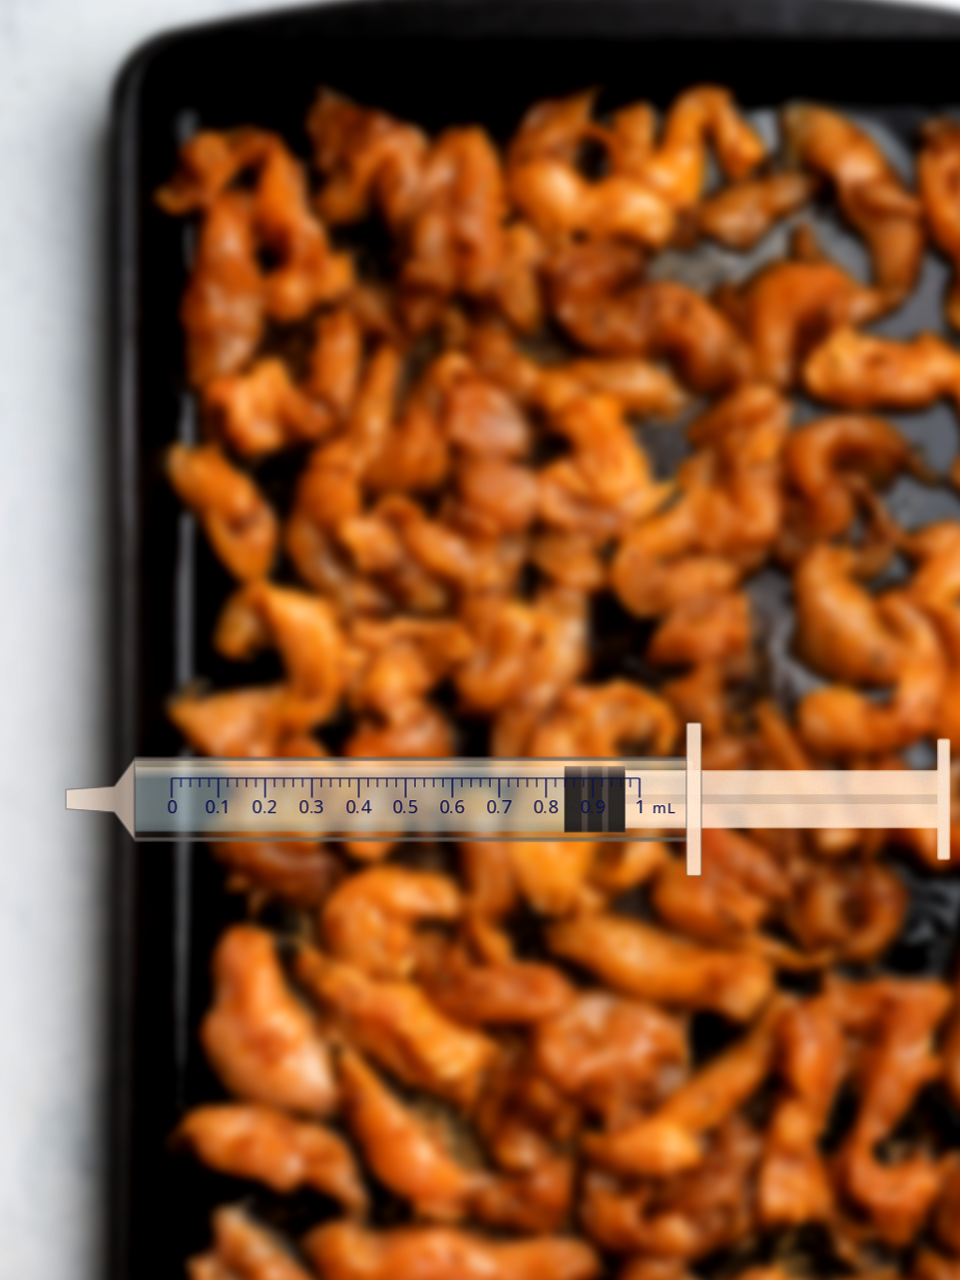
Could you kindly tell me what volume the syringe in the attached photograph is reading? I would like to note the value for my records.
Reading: 0.84 mL
